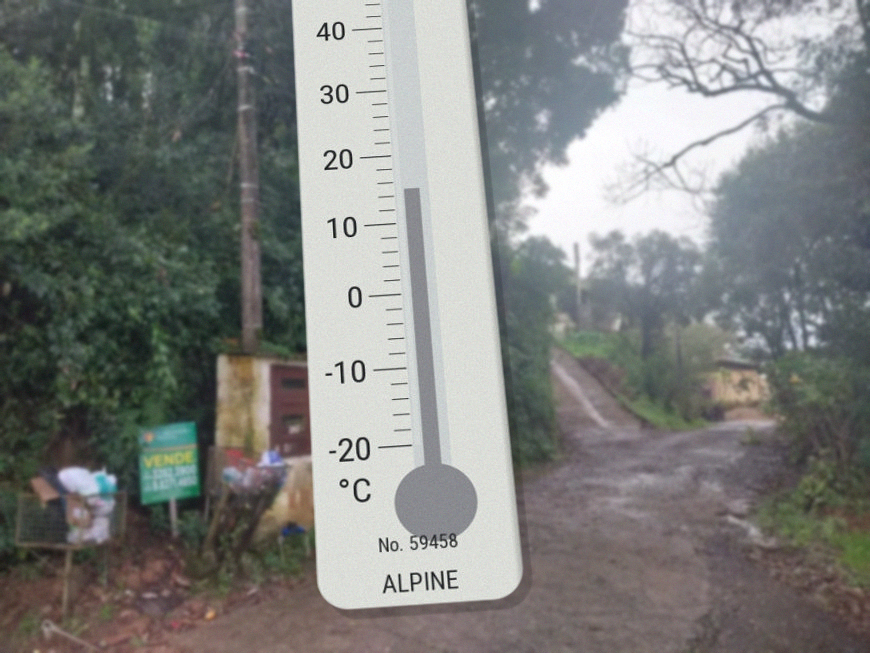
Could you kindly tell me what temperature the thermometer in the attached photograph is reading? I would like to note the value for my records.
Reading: 15 °C
